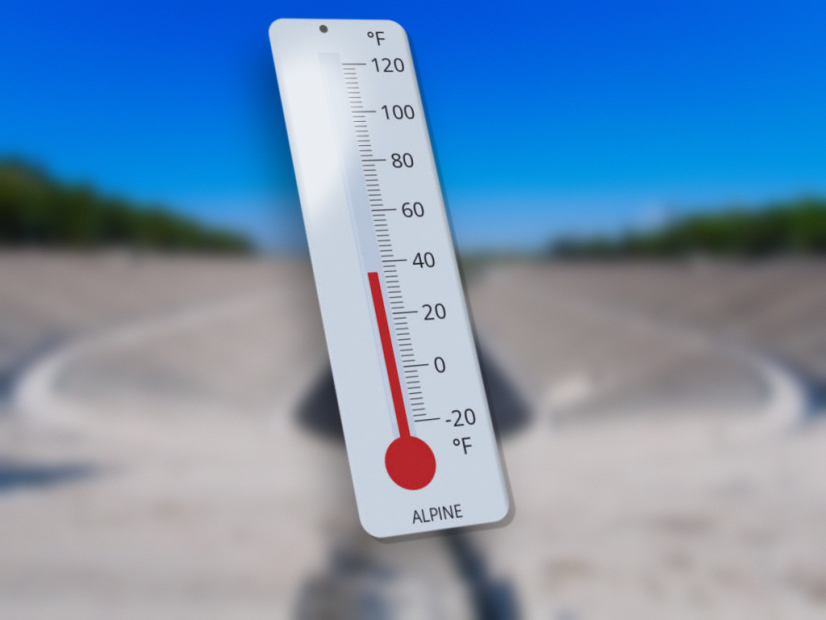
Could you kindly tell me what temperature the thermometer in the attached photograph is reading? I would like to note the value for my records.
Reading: 36 °F
